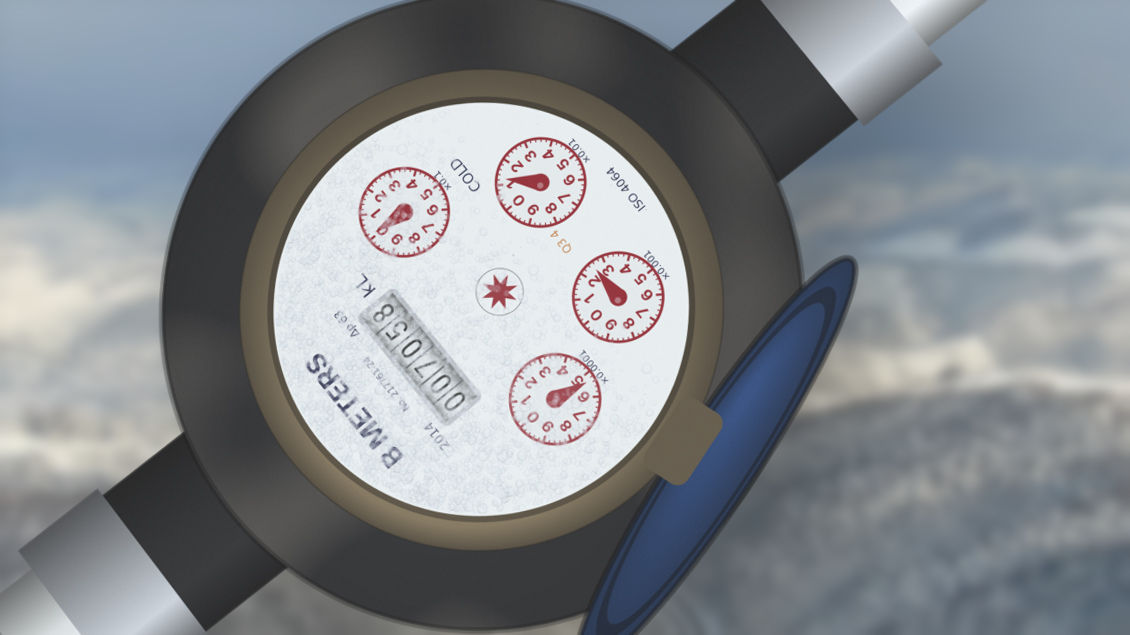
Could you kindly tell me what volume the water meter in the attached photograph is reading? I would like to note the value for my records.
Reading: 7058.0125 kL
